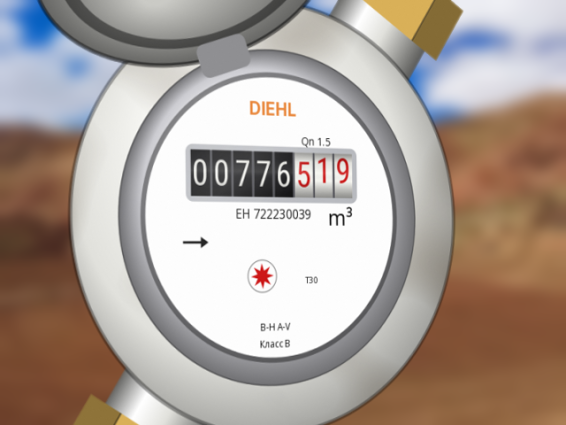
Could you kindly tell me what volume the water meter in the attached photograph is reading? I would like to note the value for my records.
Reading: 776.519 m³
